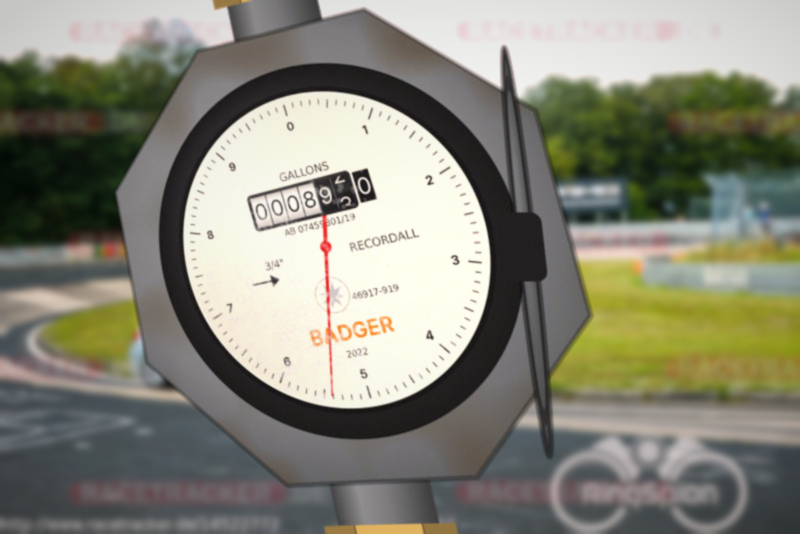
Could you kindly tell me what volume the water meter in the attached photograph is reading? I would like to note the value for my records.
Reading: 8925.4 gal
